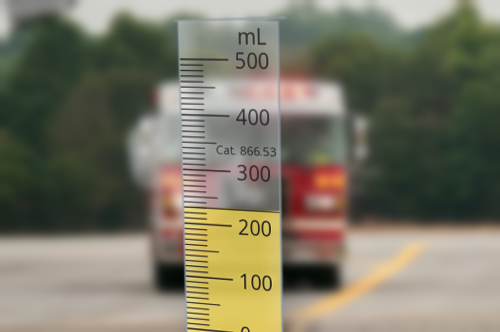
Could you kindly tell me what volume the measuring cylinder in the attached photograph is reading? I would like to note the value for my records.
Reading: 230 mL
